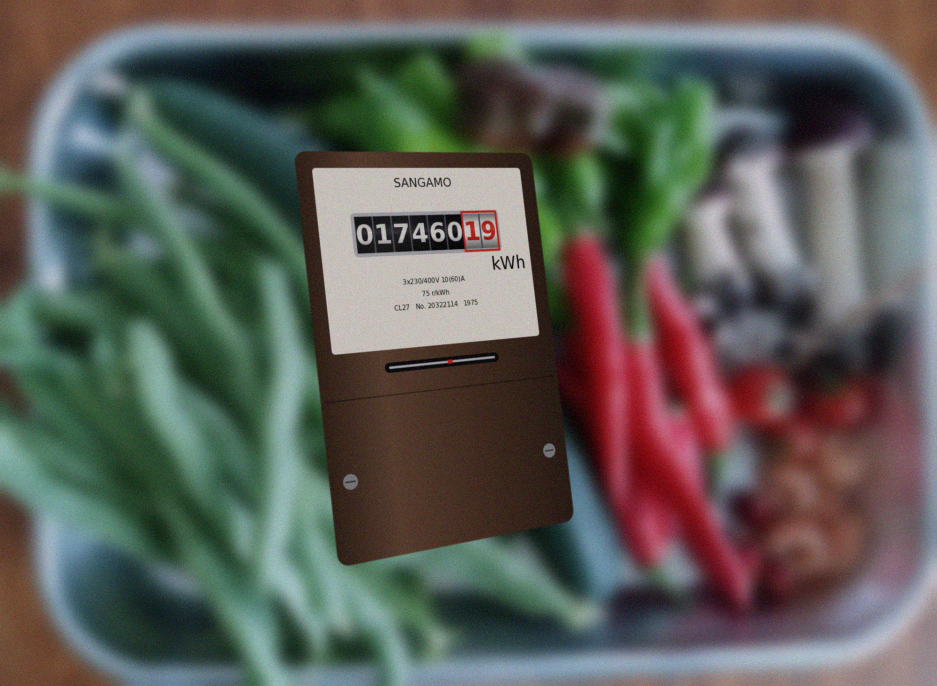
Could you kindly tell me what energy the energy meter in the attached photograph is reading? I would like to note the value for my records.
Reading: 17460.19 kWh
